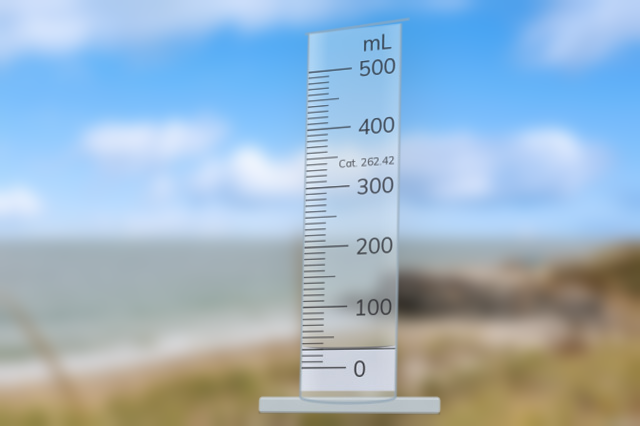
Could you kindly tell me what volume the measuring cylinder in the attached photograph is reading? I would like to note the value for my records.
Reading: 30 mL
